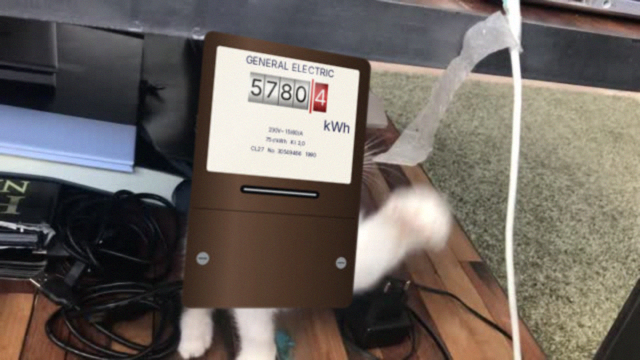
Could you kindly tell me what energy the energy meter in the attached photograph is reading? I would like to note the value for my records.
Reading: 5780.4 kWh
